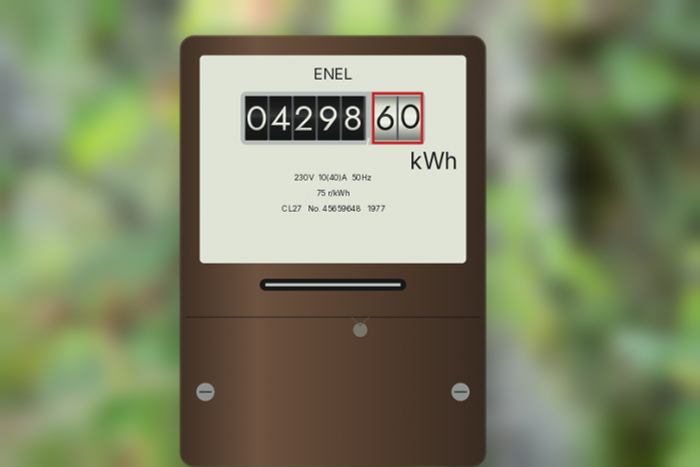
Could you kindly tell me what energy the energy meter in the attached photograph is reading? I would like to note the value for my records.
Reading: 4298.60 kWh
